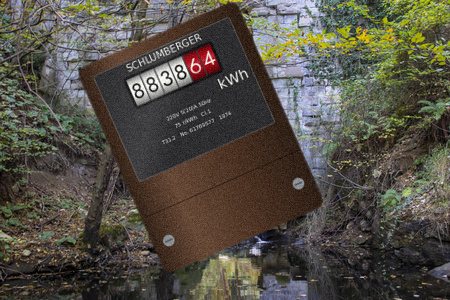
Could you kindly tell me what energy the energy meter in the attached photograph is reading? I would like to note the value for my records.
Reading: 8838.64 kWh
